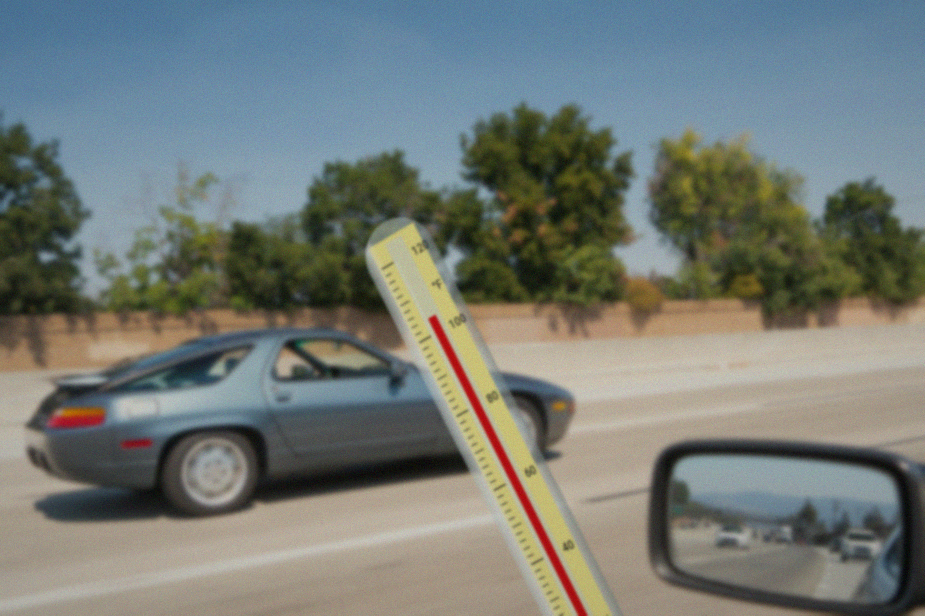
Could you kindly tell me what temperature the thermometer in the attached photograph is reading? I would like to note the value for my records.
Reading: 104 °F
